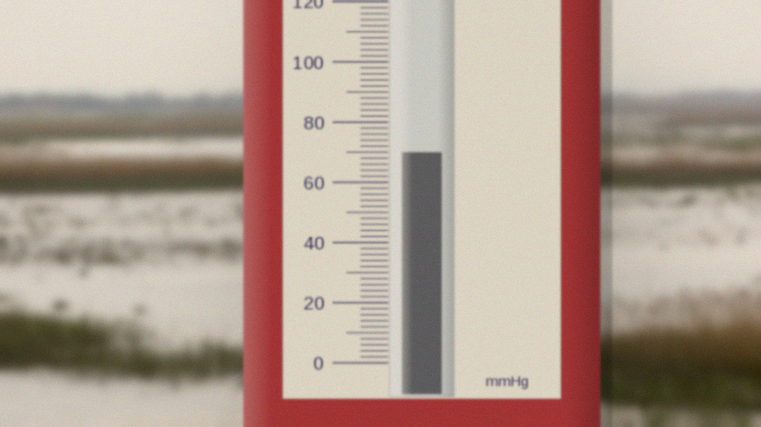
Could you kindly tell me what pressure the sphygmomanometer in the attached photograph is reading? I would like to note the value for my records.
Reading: 70 mmHg
